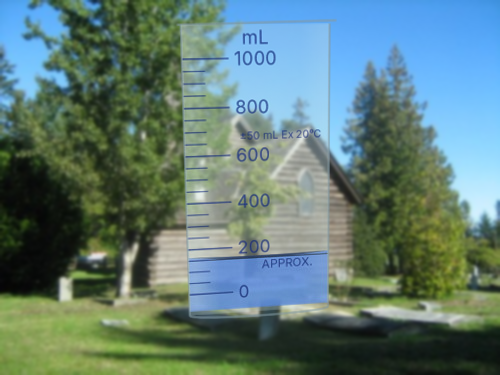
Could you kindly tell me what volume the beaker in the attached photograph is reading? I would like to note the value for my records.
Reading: 150 mL
